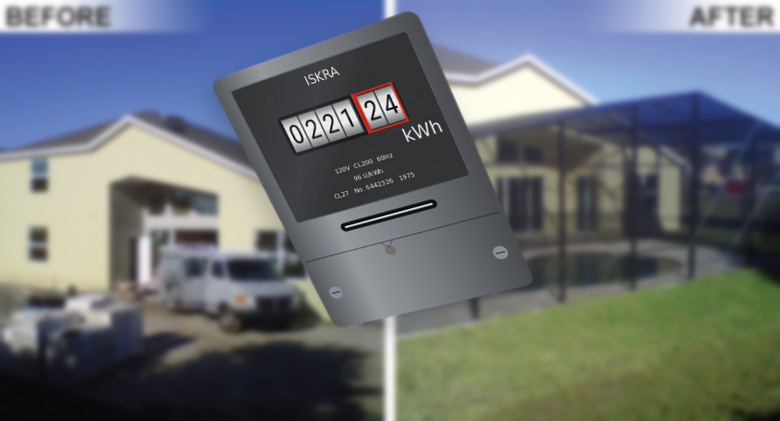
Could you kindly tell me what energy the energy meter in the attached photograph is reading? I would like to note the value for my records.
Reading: 221.24 kWh
